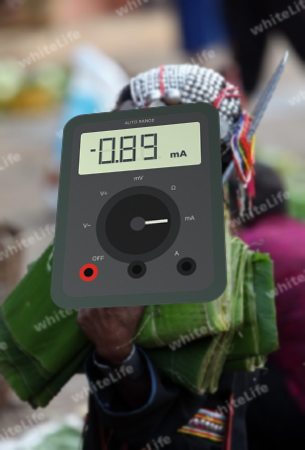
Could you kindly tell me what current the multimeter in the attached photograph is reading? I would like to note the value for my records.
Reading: -0.89 mA
